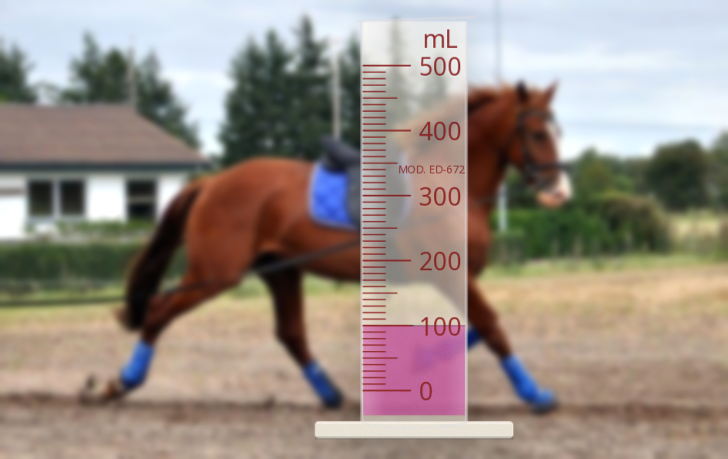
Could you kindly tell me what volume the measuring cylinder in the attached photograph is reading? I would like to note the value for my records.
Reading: 100 mL
